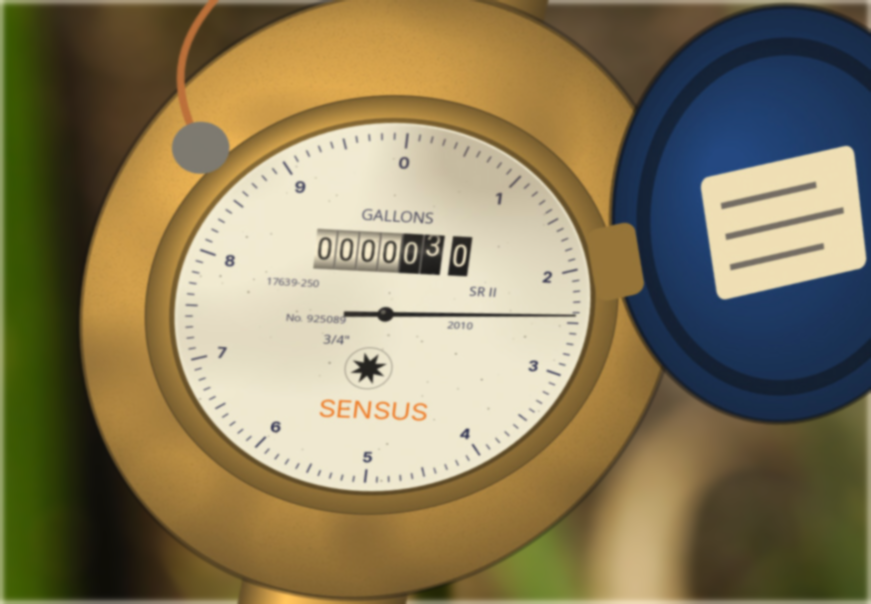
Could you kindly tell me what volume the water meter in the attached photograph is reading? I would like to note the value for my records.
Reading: 32.4 gal
